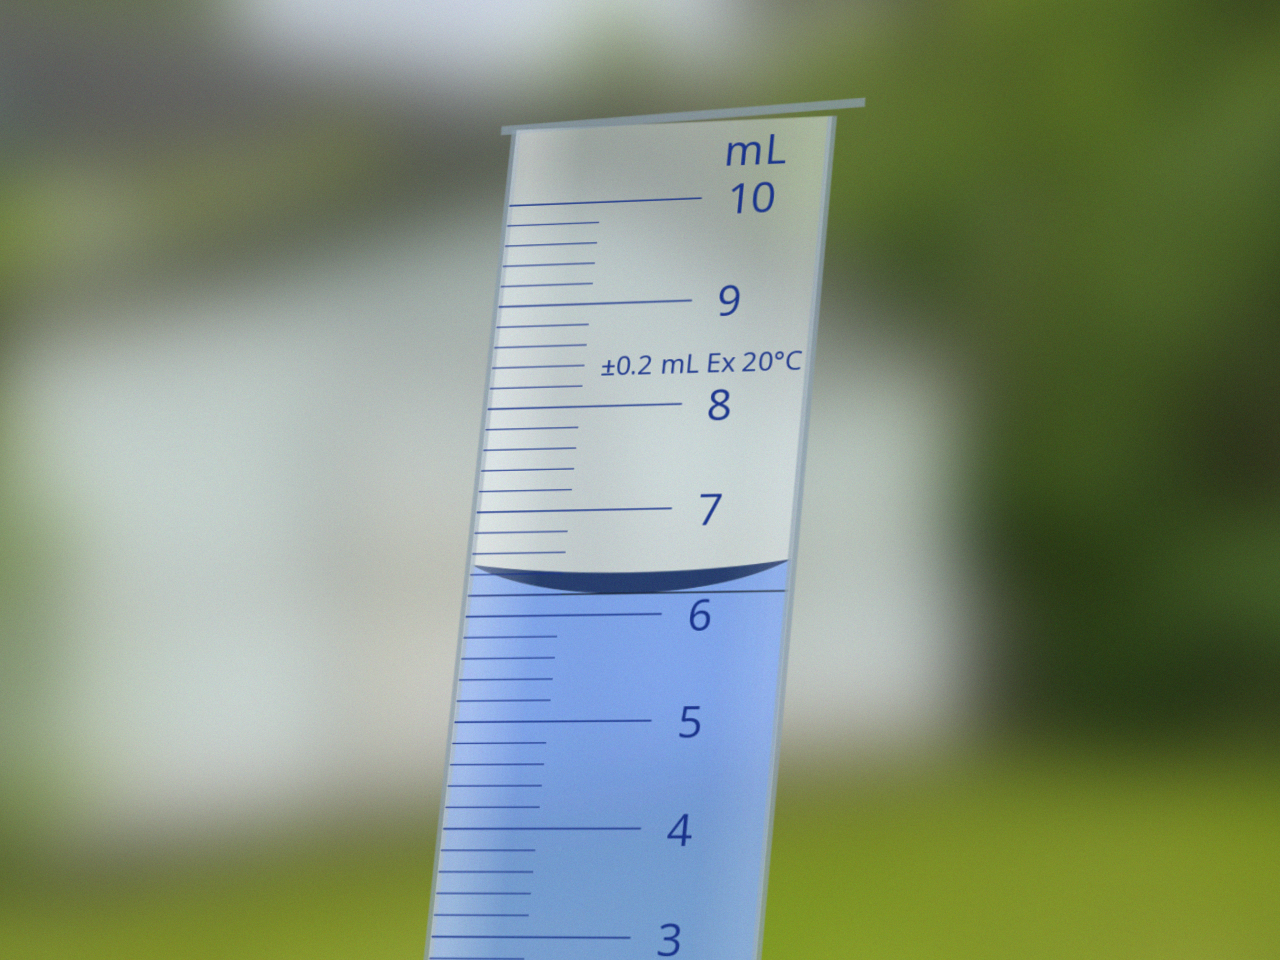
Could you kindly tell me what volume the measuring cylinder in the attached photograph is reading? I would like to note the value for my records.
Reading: 6.2 mL
